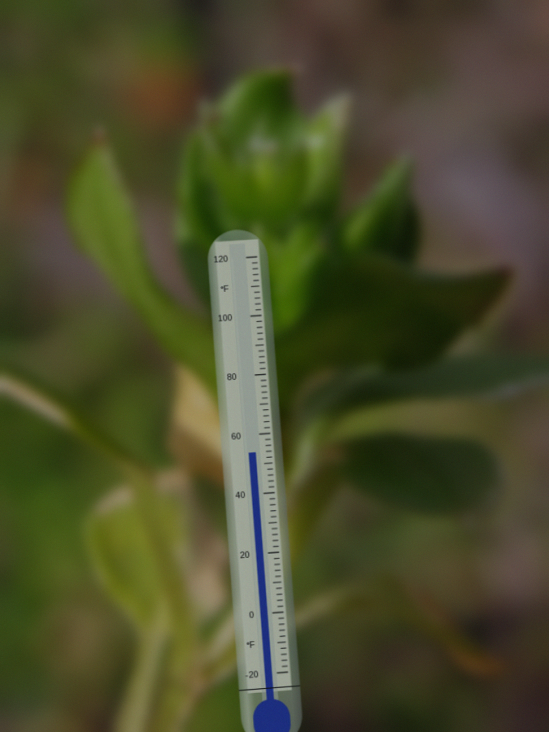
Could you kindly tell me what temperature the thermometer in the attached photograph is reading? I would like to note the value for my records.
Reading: 54 °F
